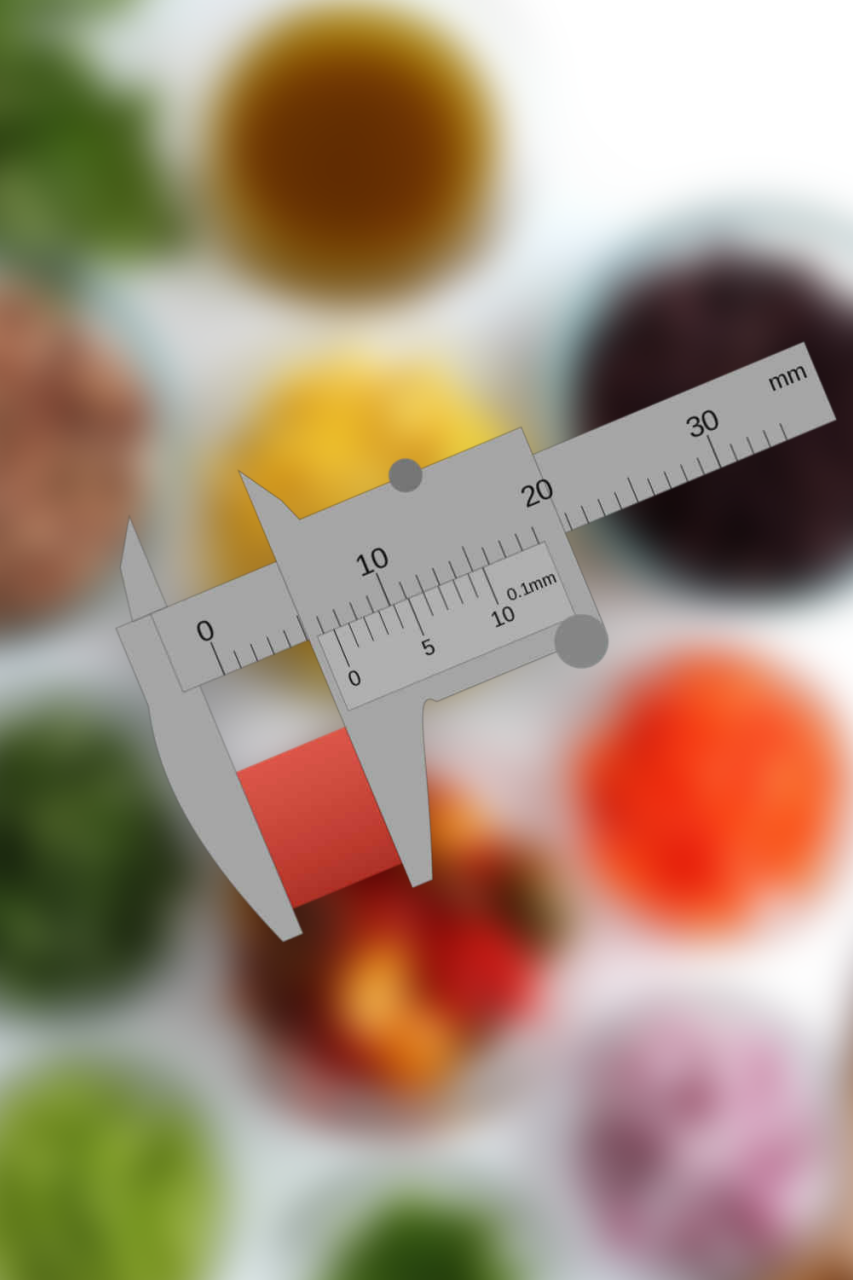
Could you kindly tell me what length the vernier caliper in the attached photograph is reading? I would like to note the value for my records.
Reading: 6.6 mm
